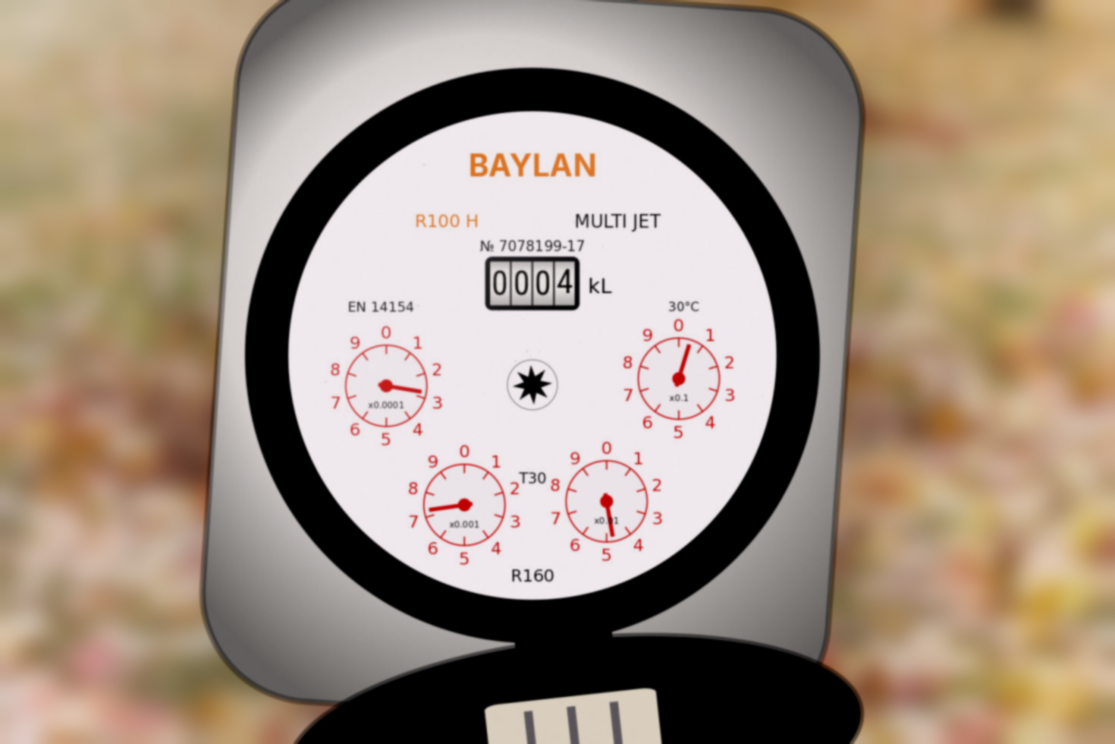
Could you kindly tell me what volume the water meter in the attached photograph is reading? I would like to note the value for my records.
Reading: 4.0472 kL
